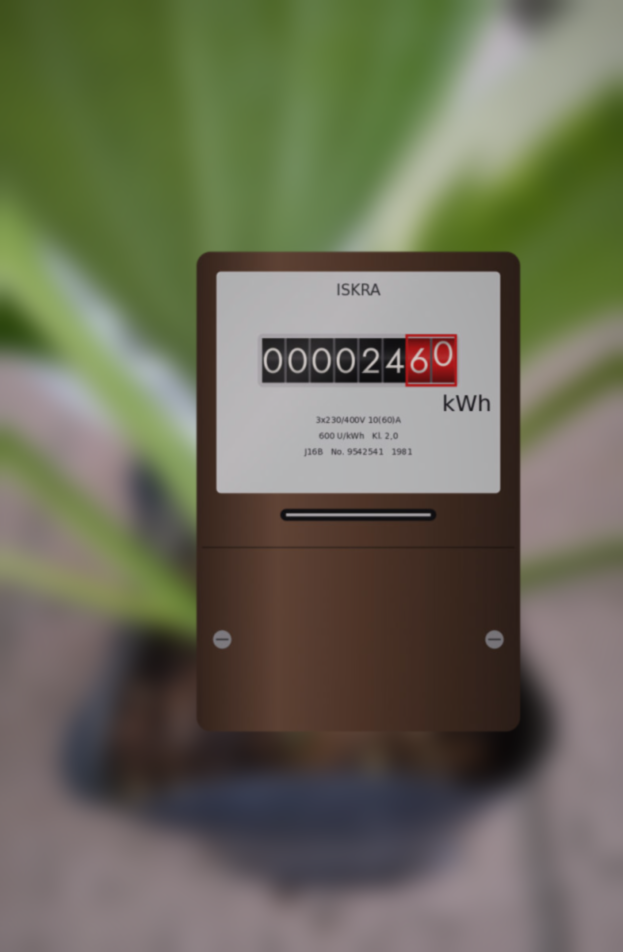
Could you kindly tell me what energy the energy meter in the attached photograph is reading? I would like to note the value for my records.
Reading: 24.60 kWh
